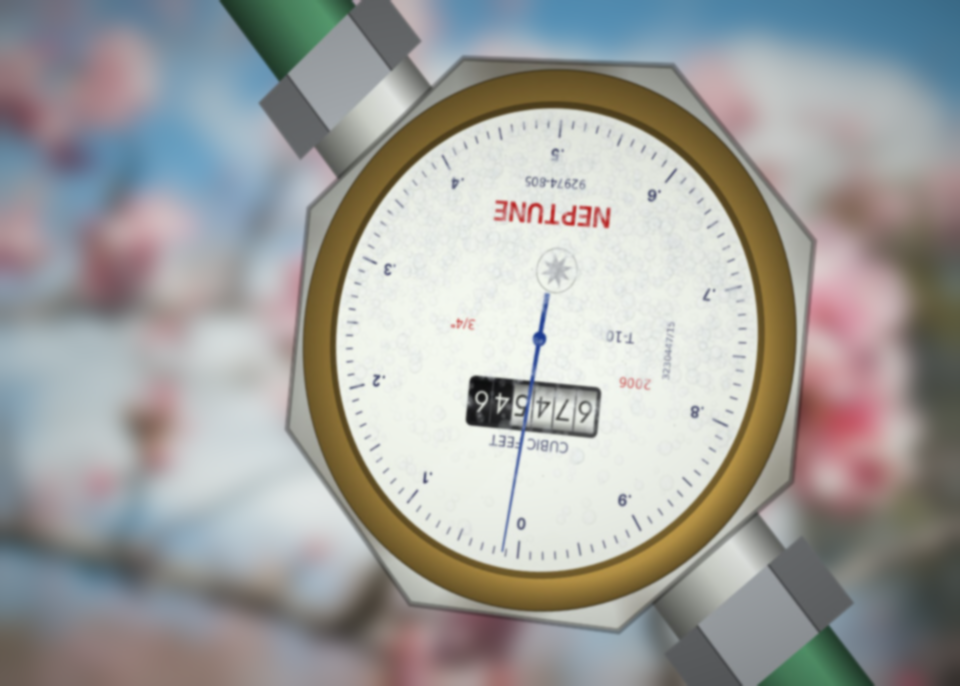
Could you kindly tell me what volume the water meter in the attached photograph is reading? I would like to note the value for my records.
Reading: 674546.01 ft³
